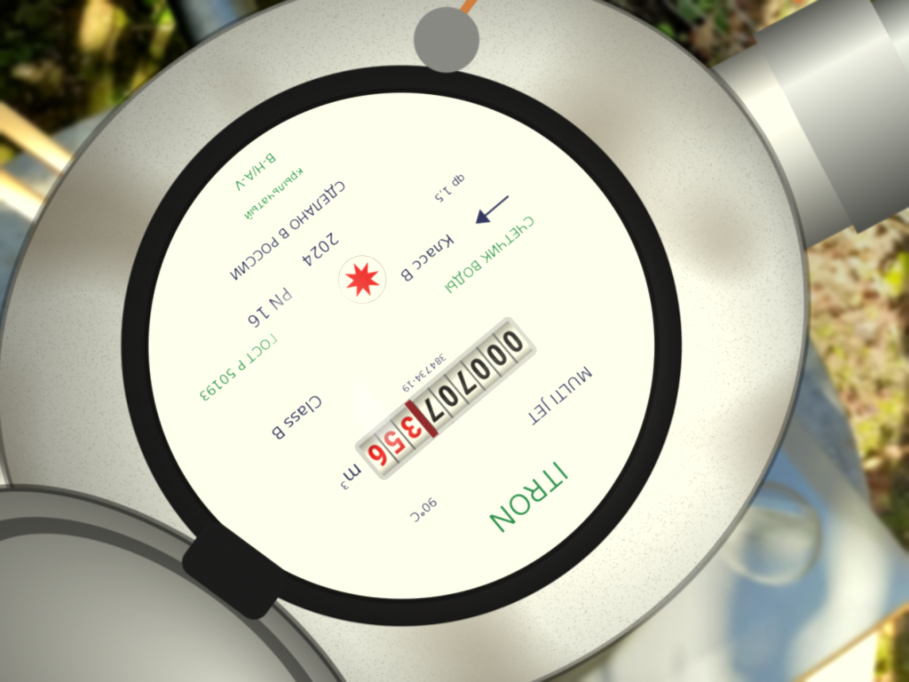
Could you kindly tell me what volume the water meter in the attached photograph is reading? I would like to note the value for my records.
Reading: 707.356 m³
